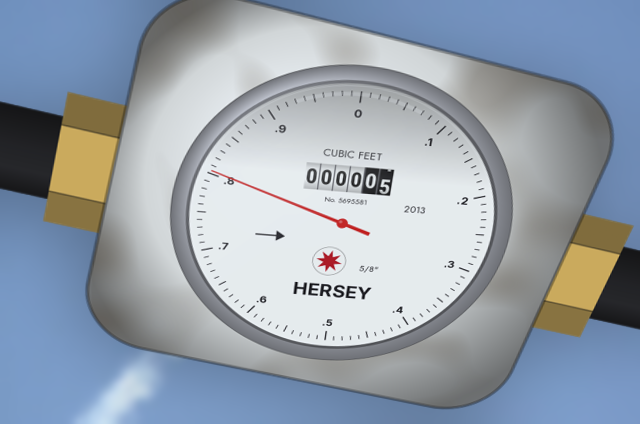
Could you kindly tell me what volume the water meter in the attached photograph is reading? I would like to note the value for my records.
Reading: 4.80 ft³
